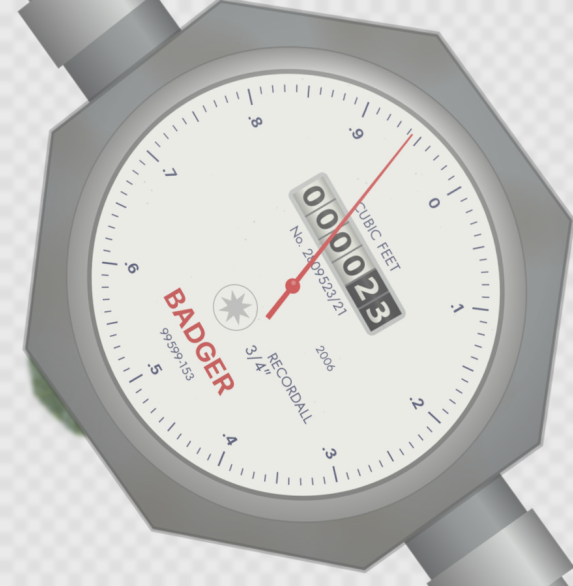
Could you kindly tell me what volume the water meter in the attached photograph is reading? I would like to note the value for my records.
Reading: 22.94 ft³
